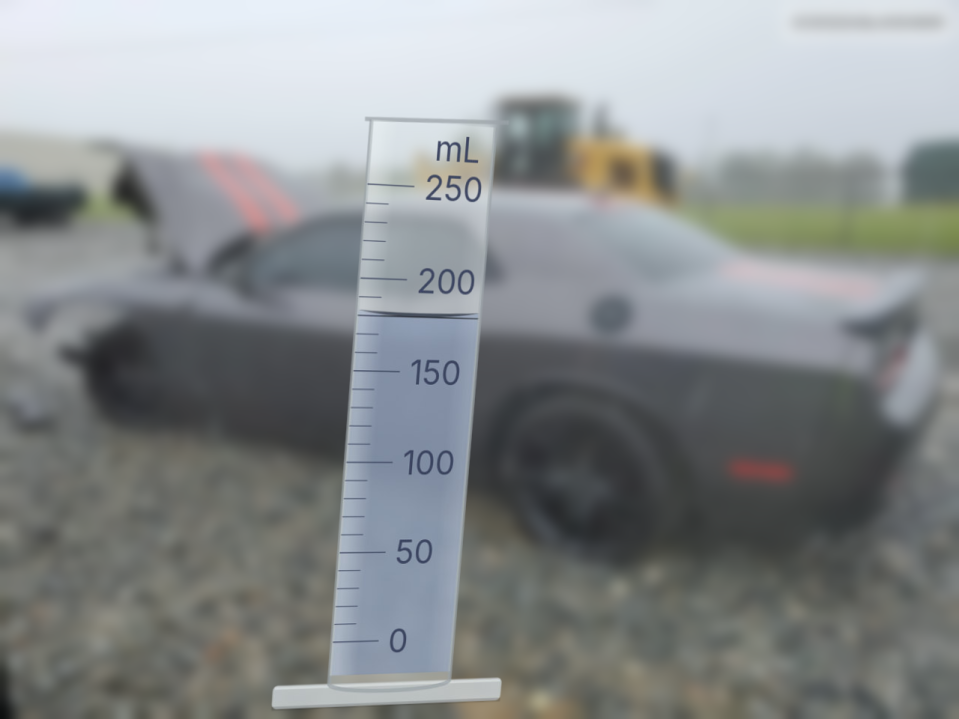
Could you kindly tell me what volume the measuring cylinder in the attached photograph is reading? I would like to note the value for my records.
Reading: 180 mL
